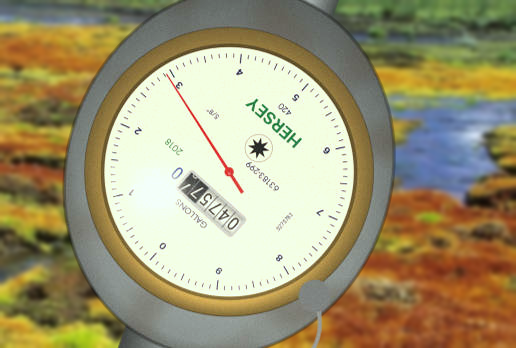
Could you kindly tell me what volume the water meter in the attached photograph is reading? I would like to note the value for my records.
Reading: 475772.9 gal
